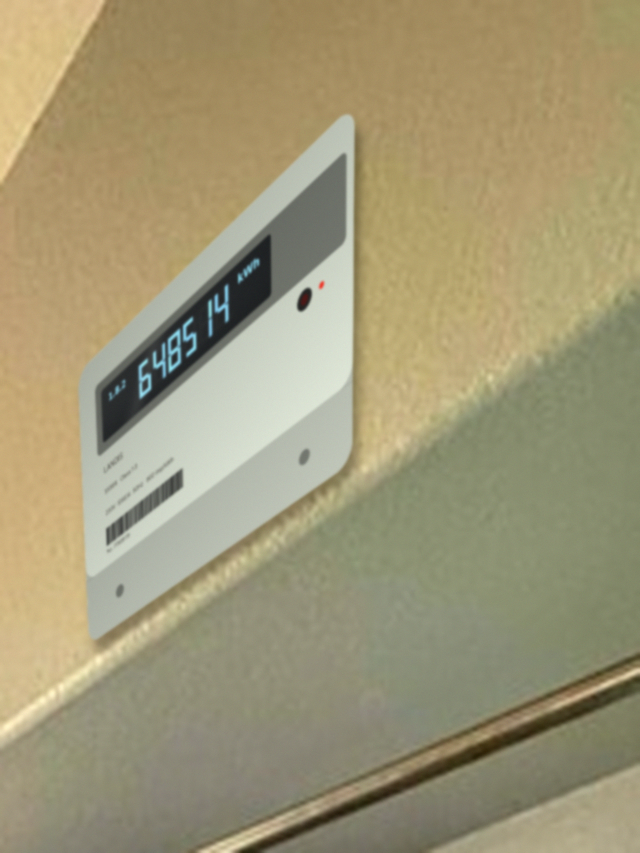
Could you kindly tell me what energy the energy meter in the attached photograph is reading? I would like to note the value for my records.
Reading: 648514 kWh
